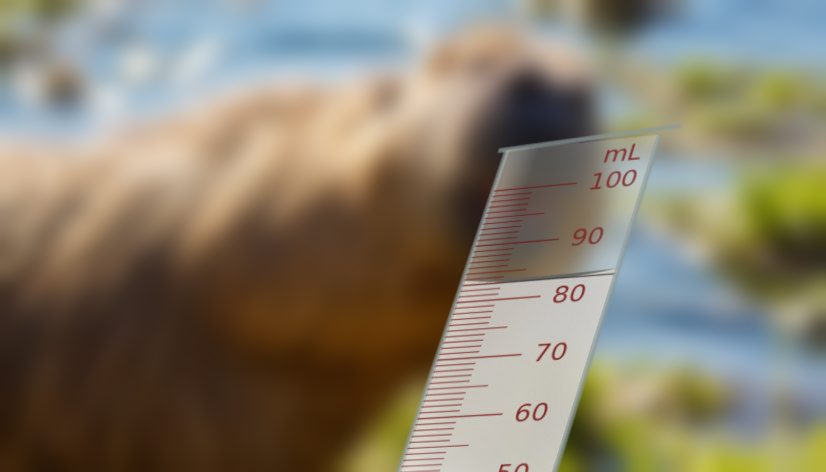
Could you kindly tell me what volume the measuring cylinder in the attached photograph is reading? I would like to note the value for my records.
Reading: 83 mL
